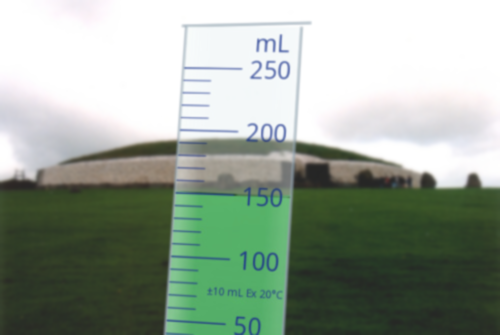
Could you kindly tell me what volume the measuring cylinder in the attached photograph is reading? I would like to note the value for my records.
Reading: 150 mL
